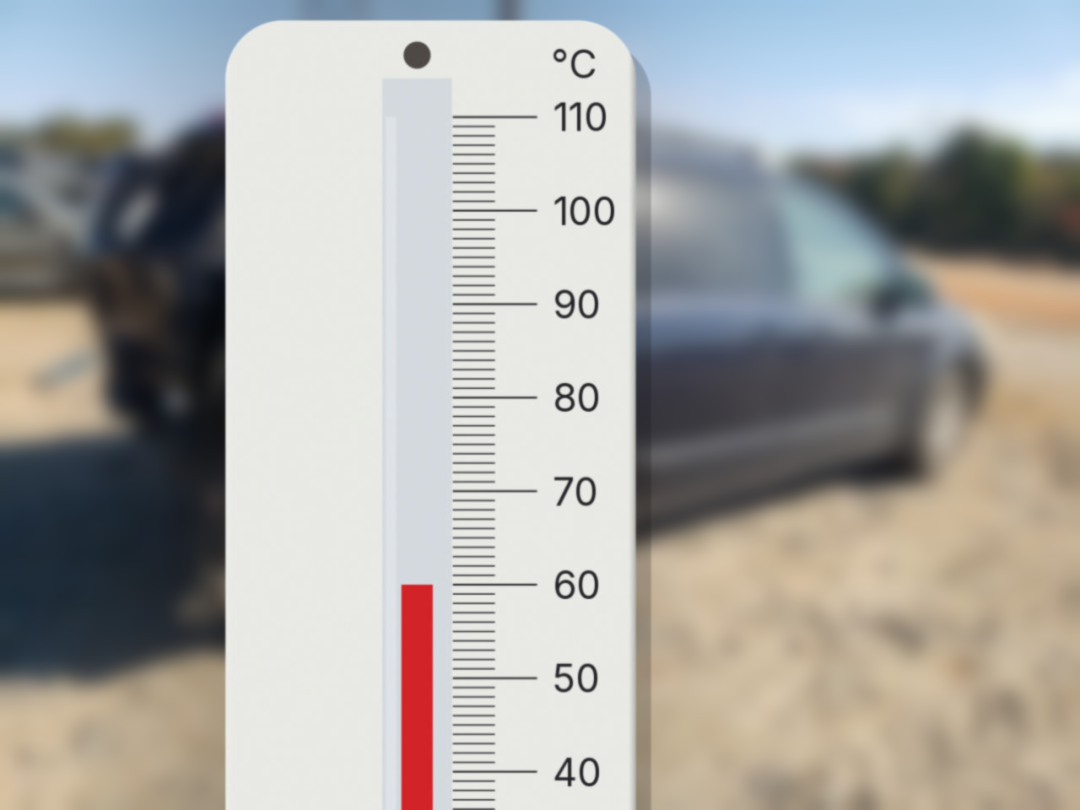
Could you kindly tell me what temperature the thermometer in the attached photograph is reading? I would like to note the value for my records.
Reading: 60 °C
